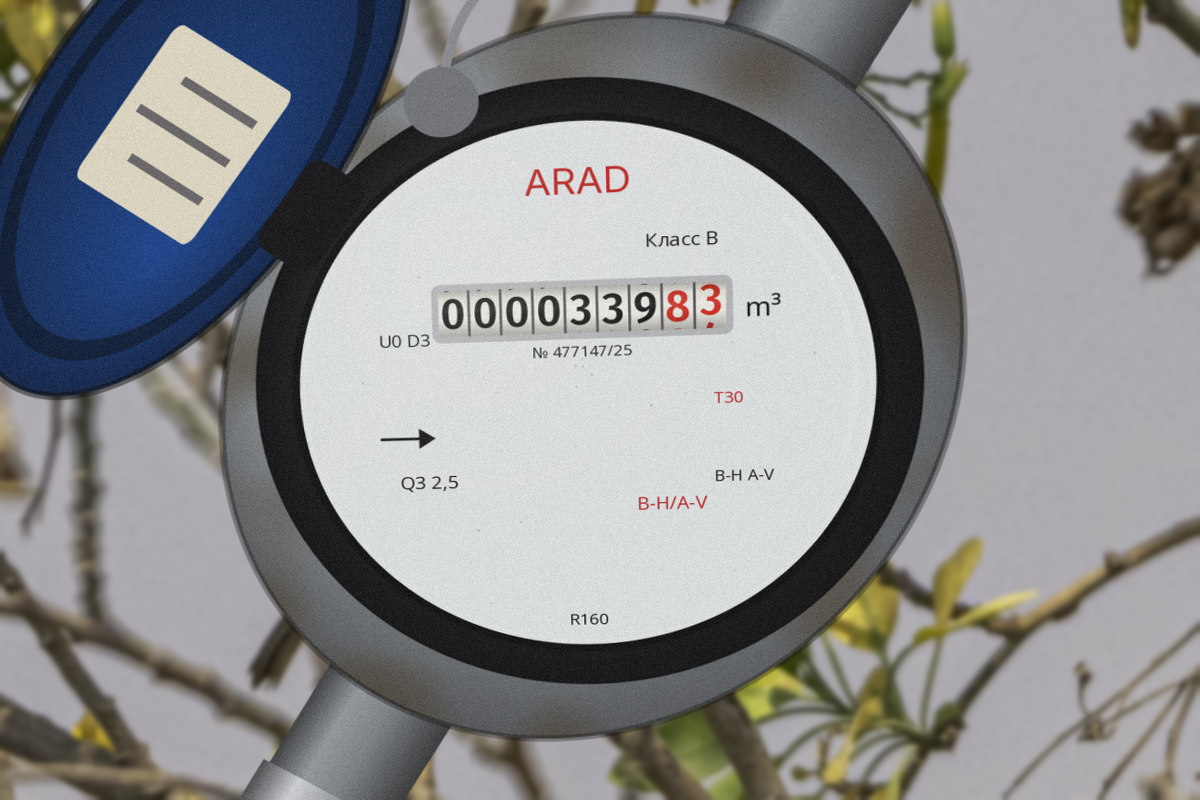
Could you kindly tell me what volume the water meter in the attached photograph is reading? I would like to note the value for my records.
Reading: 339.83 m³
